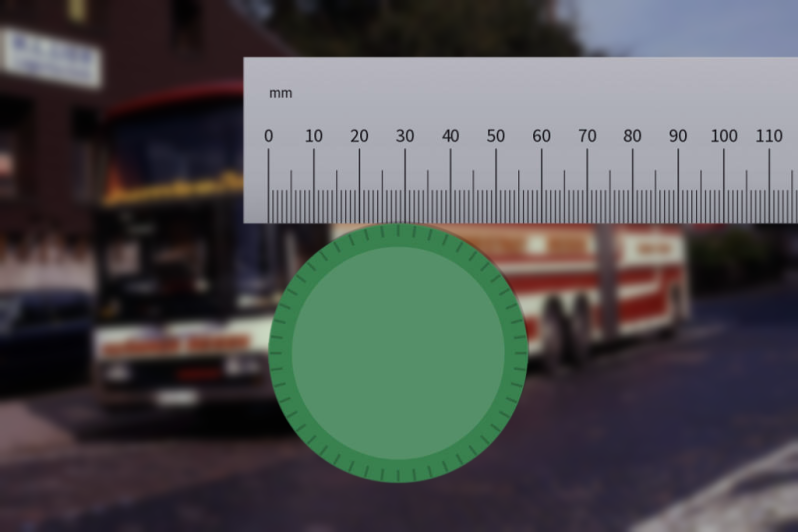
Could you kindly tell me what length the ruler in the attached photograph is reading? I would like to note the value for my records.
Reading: 57 mm
